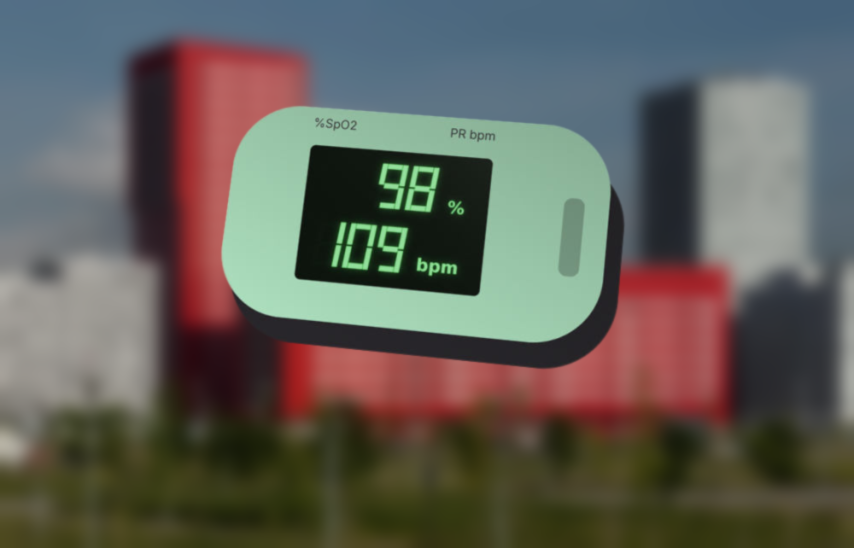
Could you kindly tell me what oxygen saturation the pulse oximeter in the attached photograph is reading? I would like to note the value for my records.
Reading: 98 %
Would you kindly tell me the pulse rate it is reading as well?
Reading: 109 bpm
